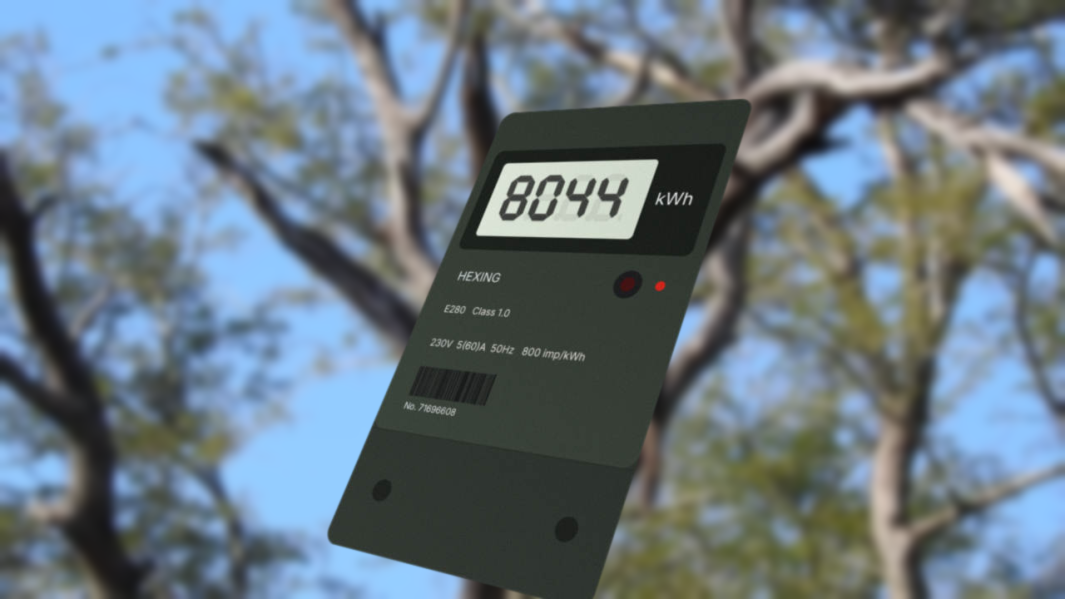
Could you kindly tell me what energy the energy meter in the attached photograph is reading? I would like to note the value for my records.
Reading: 8044 kWh
